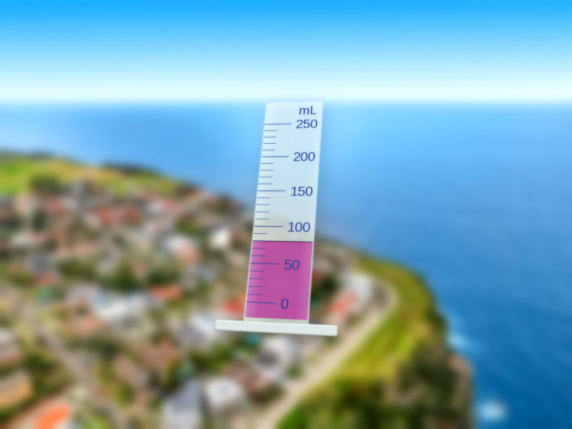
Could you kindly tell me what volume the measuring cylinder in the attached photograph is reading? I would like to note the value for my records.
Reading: 80 mL
